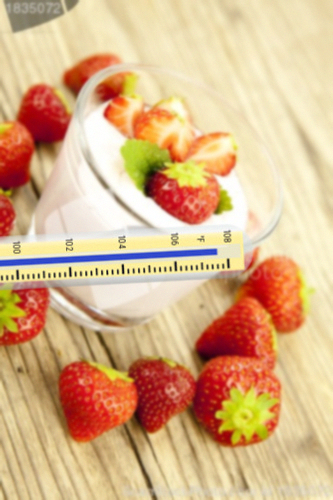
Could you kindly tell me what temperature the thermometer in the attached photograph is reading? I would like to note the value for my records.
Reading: 107.6 °F
